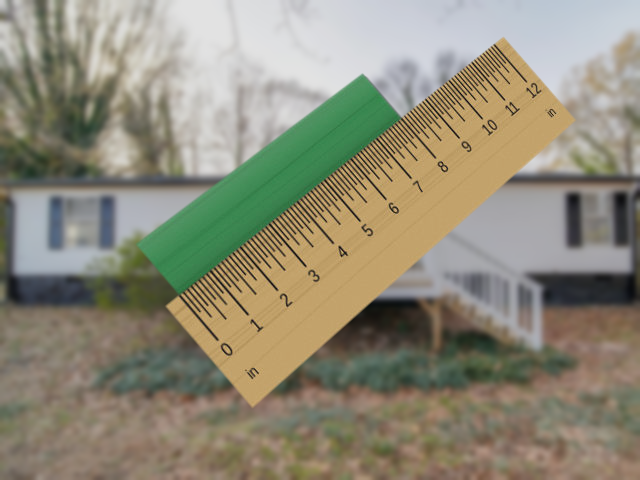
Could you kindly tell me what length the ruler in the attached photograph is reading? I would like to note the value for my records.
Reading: 8 in
